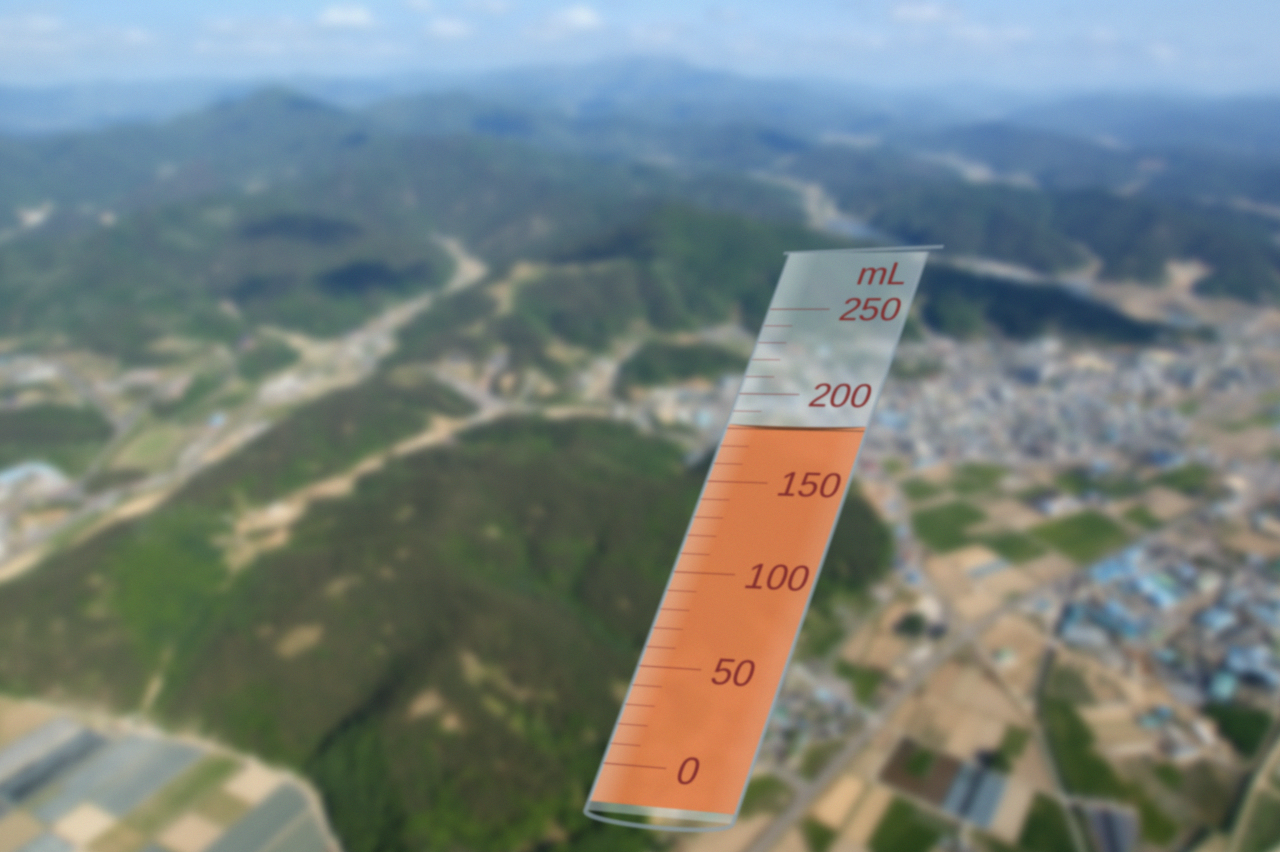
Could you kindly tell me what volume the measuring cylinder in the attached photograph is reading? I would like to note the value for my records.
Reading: 180 mL
